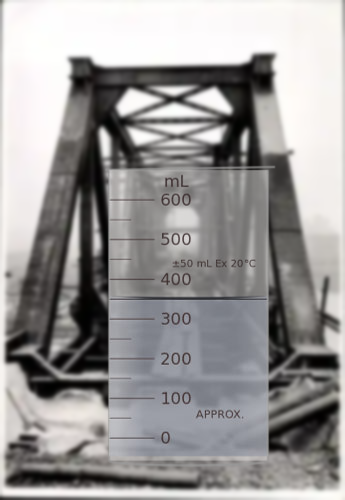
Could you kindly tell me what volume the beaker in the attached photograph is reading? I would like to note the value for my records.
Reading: 350 mL
